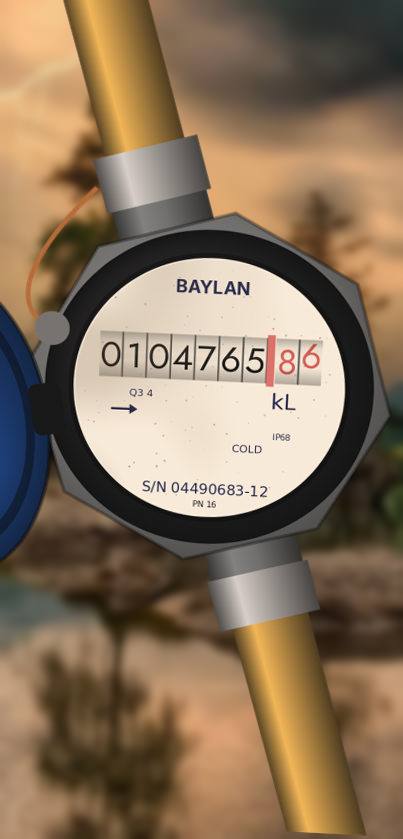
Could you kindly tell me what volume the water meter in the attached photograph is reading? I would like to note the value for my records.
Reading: 104765.86 kL
